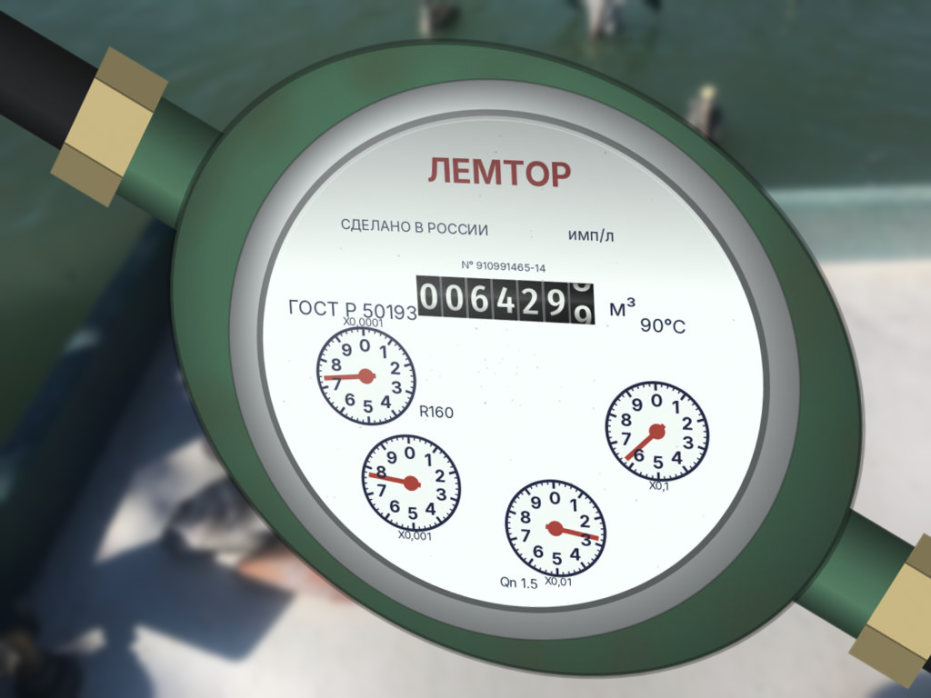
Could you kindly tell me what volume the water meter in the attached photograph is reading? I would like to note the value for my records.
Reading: 64298.6277 m³
